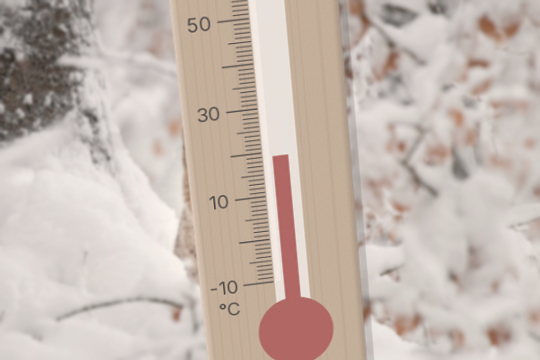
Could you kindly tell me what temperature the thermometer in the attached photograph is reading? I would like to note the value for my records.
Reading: 19 °C
